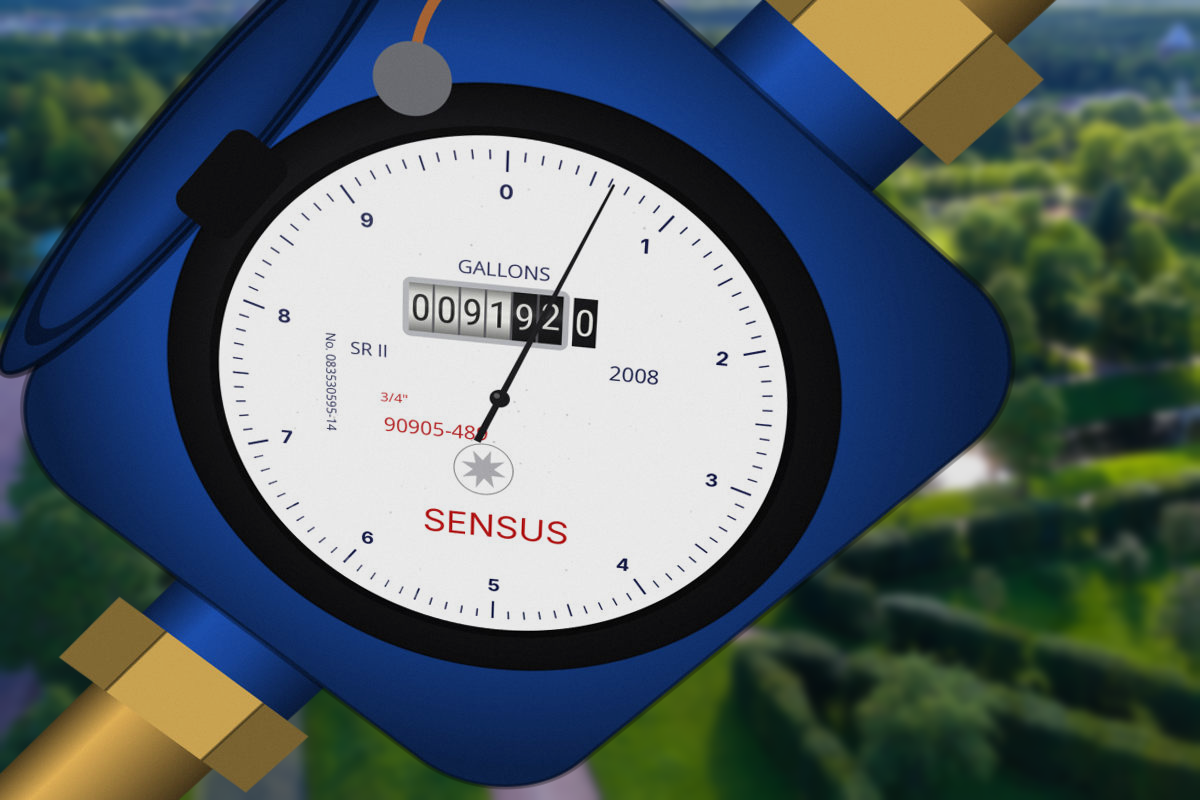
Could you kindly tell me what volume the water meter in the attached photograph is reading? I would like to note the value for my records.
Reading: 91920.6 gal
